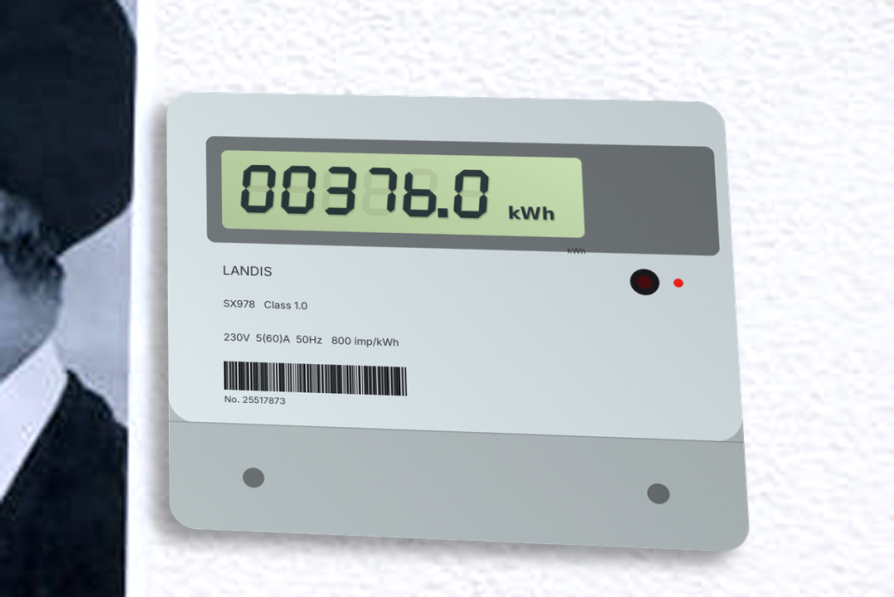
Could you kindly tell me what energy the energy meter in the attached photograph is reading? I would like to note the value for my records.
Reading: 376.0 kWh
